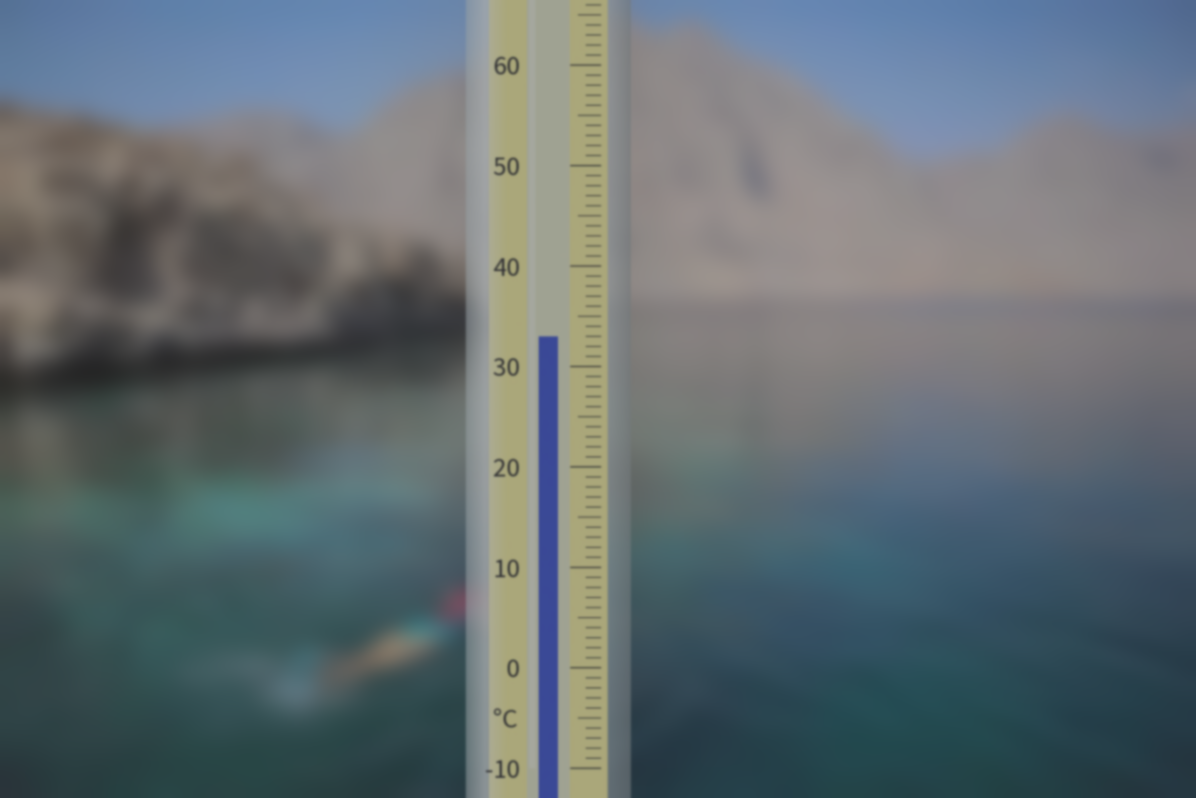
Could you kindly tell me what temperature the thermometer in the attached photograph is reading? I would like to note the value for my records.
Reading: 33 °C
